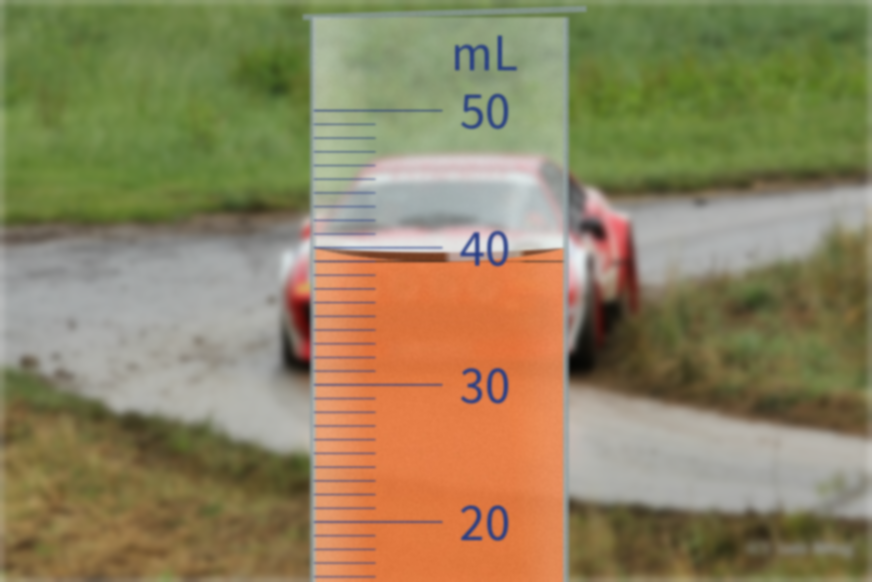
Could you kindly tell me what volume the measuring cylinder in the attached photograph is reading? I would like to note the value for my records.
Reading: 39 mL
